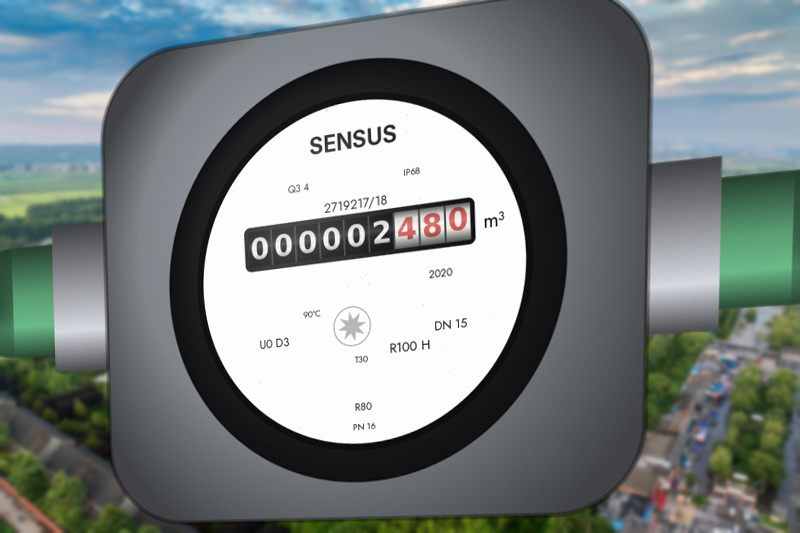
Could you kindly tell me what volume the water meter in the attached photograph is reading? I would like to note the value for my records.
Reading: 2.480 m³
